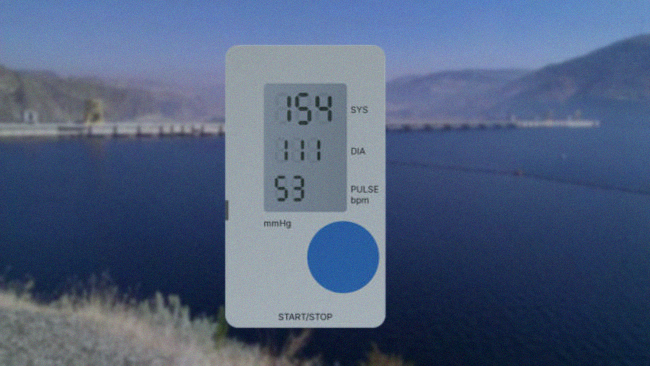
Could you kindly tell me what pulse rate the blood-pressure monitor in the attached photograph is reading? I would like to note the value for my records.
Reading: 53 bpm
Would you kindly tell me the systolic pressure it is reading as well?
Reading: 154 mmHg
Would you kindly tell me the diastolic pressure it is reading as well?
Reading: 111 mmHg
